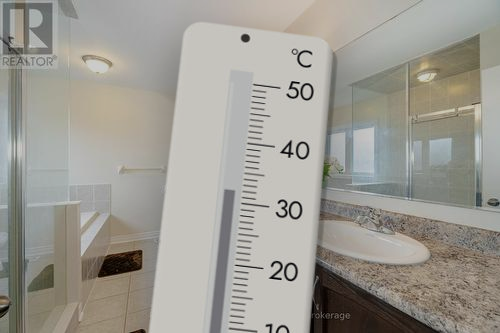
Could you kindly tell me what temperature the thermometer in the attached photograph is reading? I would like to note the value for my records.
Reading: 32 °C
